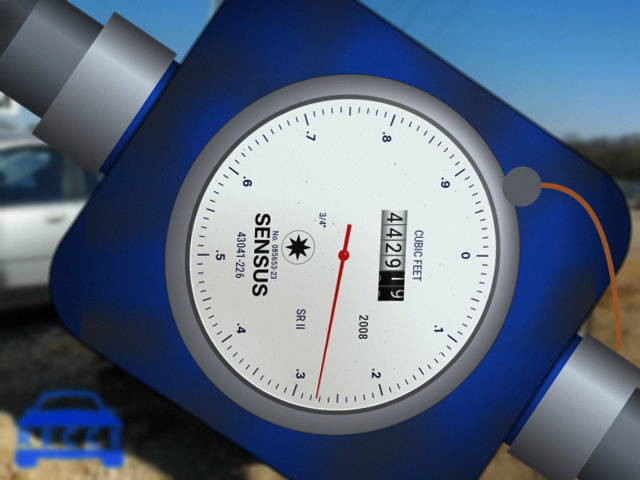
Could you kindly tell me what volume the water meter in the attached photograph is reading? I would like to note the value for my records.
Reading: 442919.27 ft³
